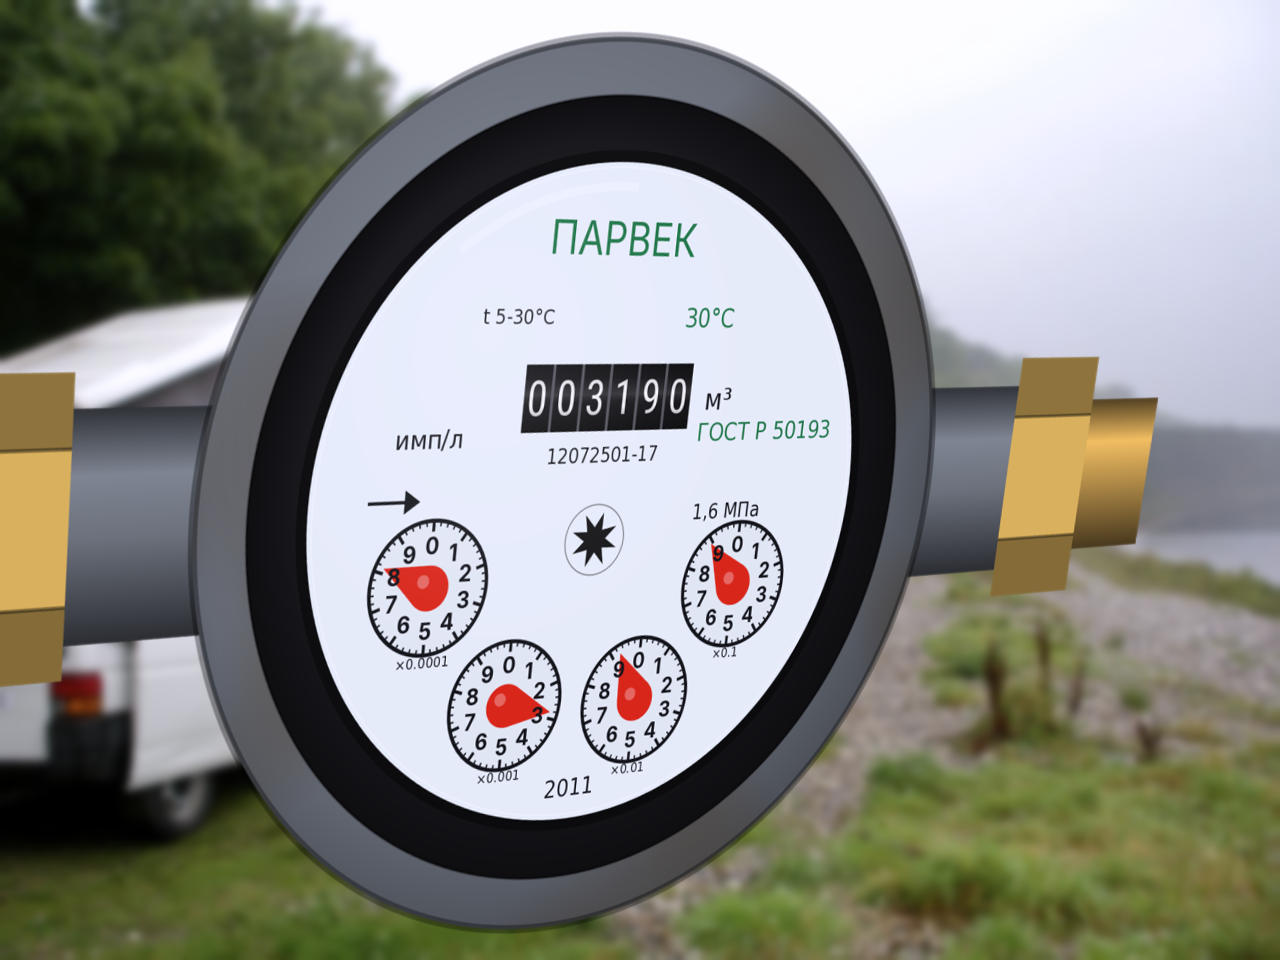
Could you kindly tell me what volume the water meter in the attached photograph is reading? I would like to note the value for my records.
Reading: 3190.8928 m³
